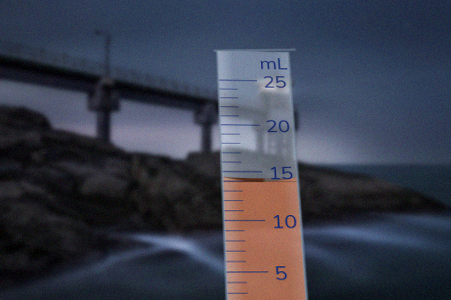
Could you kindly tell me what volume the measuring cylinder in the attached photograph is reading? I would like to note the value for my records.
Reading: 14 mL
